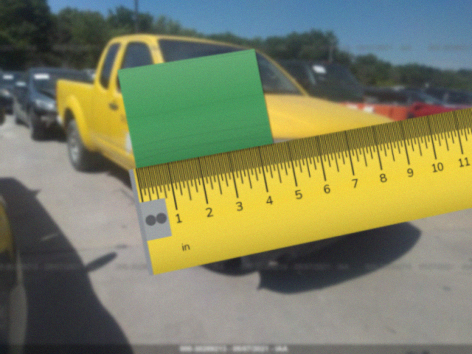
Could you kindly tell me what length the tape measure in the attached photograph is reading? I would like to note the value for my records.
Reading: 4.5 in
